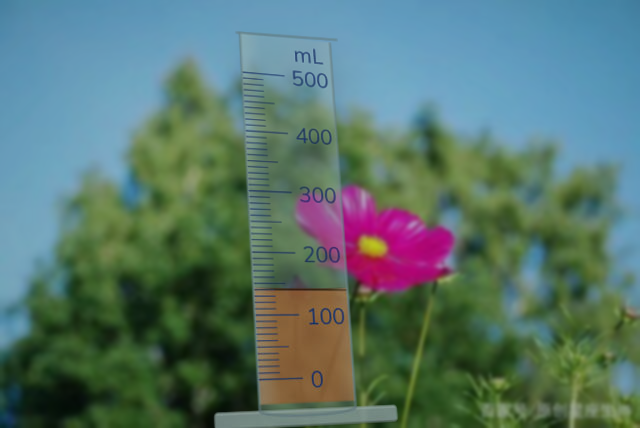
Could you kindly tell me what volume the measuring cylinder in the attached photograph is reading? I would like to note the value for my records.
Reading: 140 mL
